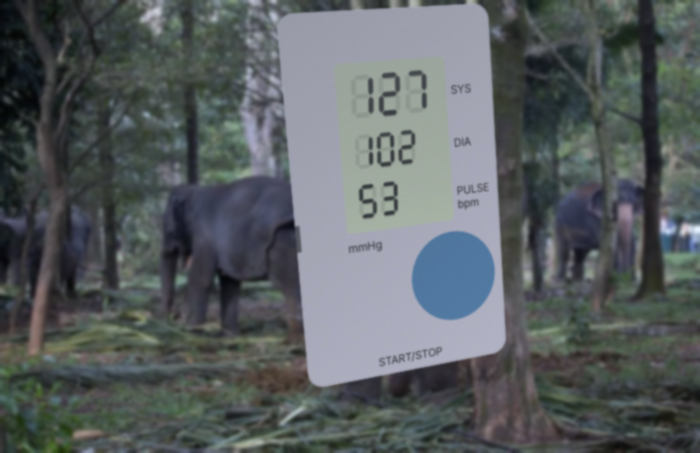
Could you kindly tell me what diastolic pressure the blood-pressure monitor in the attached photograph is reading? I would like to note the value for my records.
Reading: 102 mmHg
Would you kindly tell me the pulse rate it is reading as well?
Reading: 53 bpm
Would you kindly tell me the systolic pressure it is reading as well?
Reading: 127 mmHg
